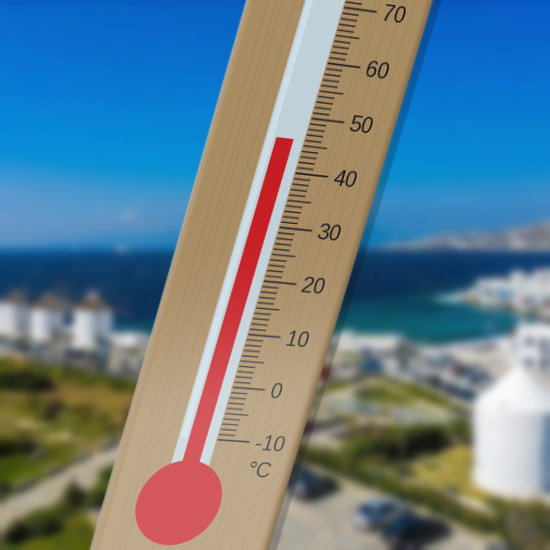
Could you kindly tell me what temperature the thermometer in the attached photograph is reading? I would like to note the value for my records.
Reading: 46 °C
